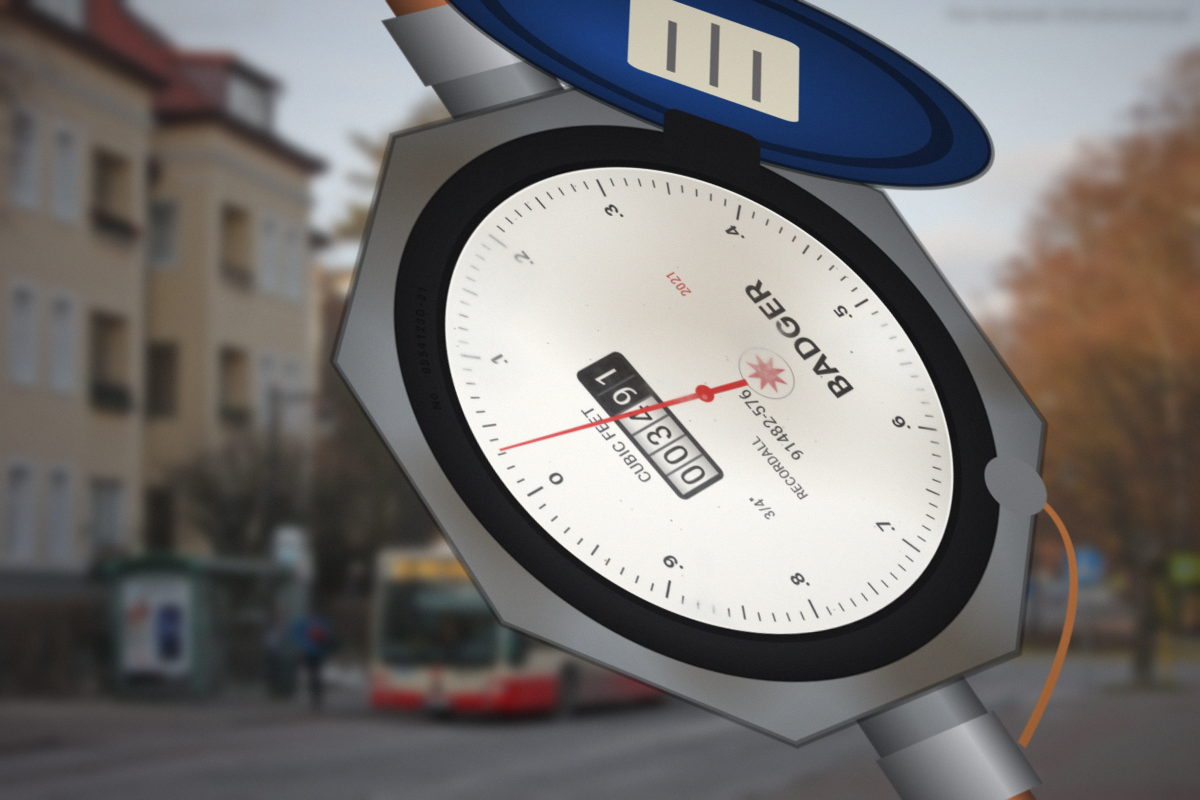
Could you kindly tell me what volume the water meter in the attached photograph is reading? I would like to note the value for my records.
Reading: 3491.03 ft³
